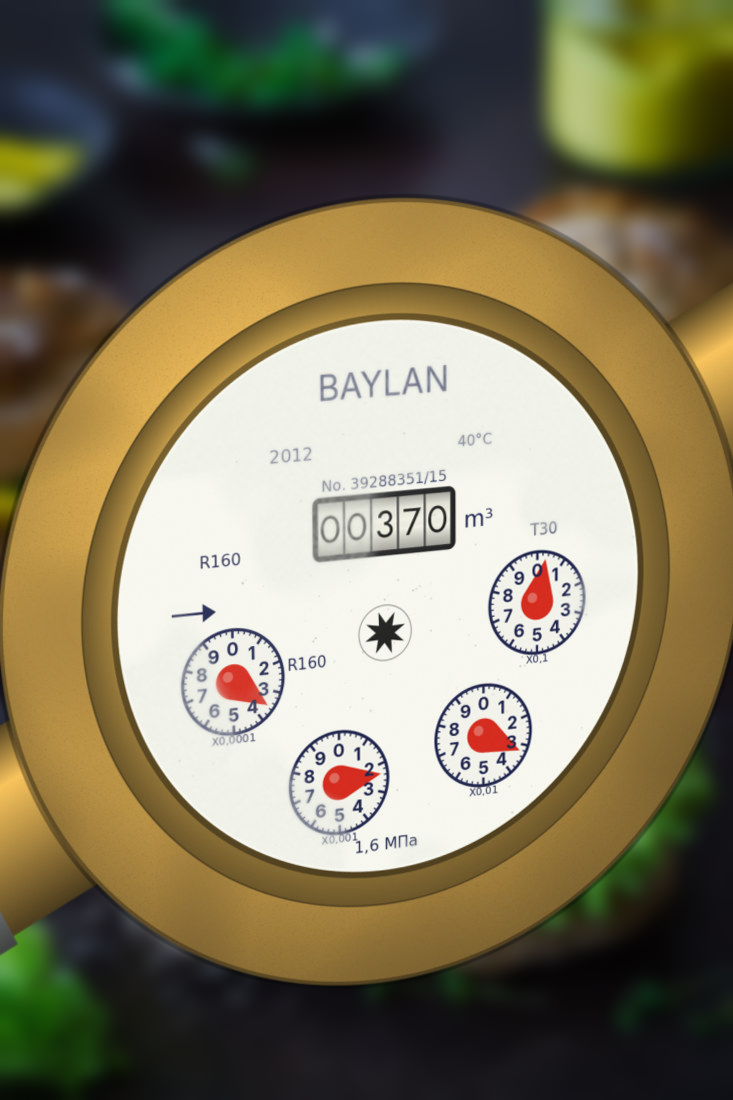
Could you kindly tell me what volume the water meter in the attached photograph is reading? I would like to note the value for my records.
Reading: 370.0323 m³
